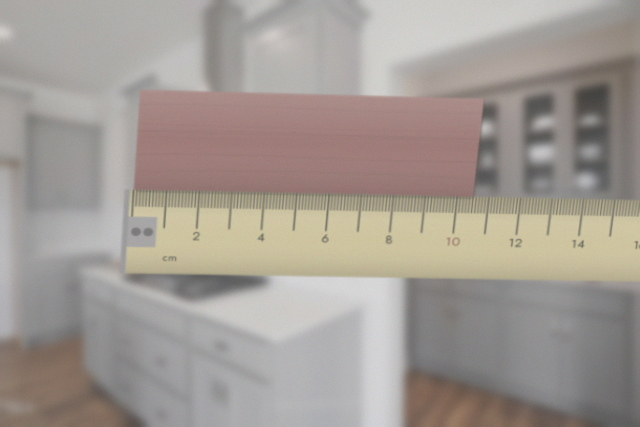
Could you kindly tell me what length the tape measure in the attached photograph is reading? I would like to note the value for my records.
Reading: 10.5 cm
